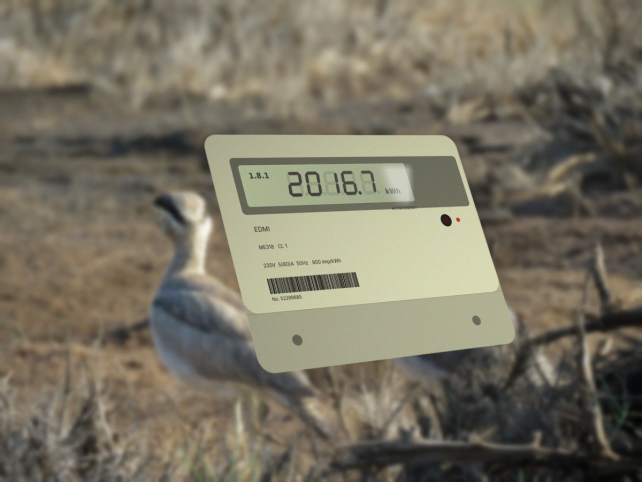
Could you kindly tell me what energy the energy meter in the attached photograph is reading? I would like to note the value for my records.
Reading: 2016.7 kWh
